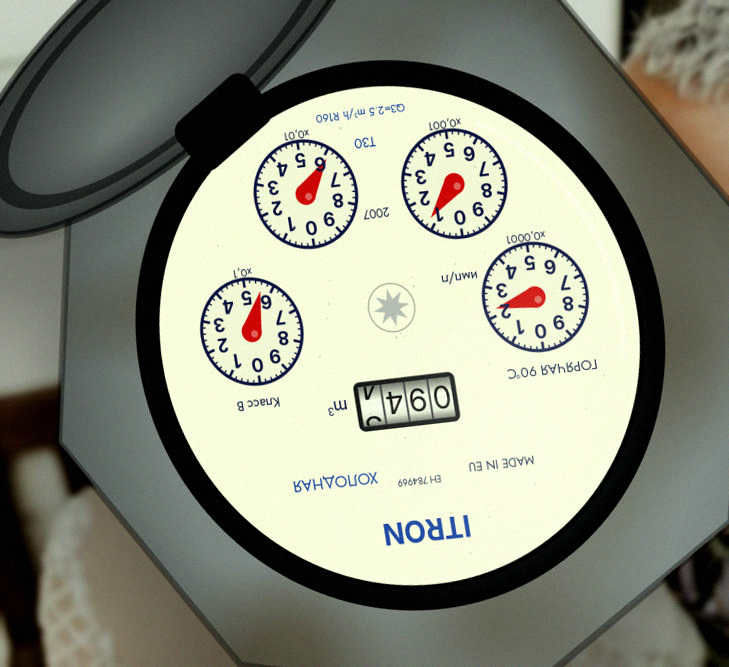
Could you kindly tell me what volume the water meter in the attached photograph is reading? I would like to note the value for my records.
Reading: 943.5612 m³
